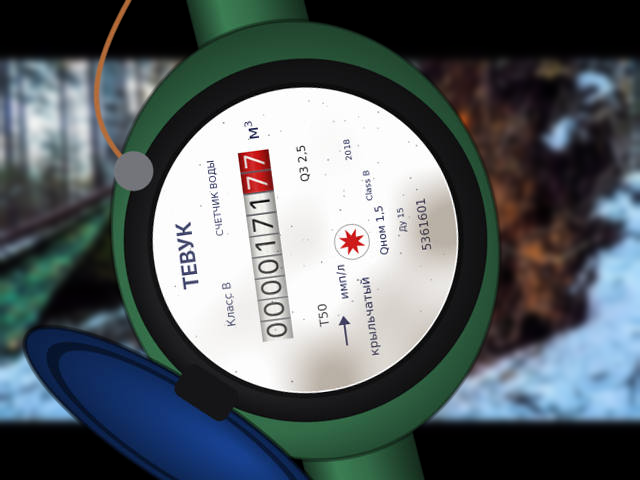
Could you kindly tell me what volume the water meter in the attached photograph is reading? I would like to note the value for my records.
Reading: 171.77 m³
